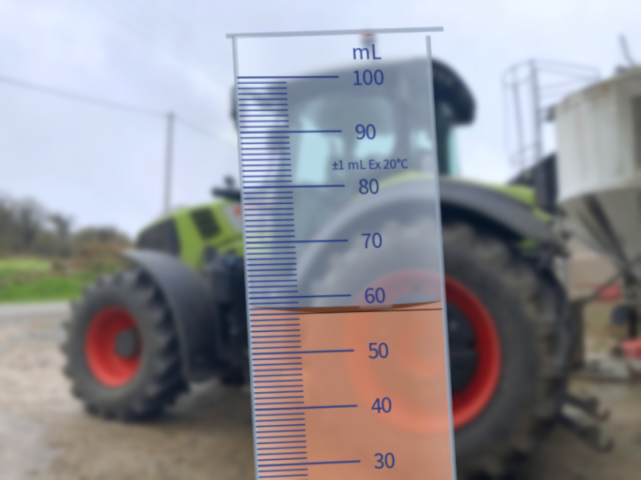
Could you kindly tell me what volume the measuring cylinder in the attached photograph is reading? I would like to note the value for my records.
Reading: 57 mL
